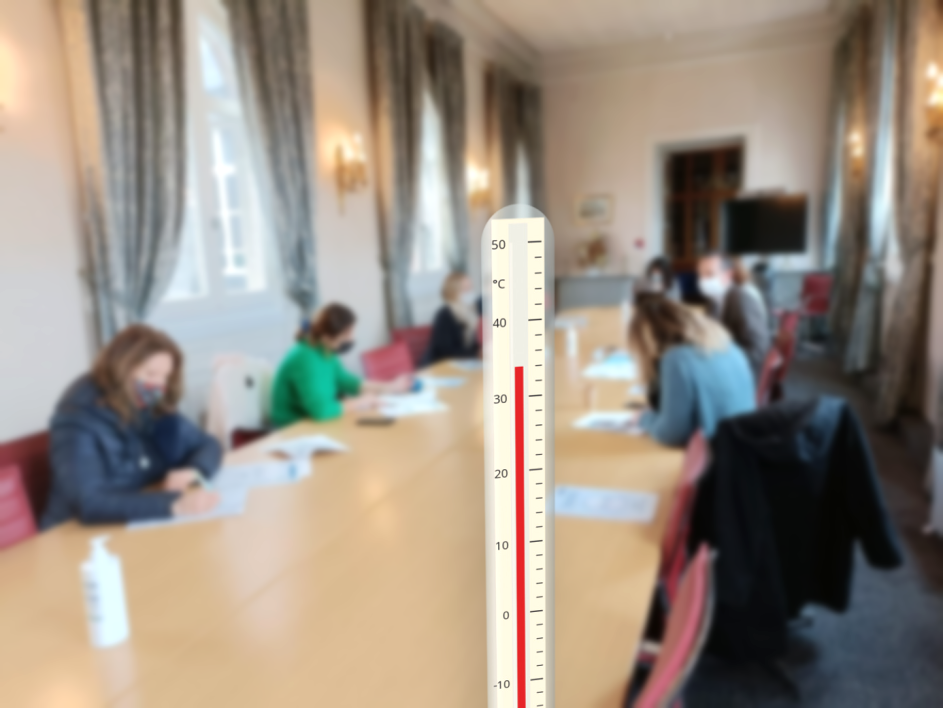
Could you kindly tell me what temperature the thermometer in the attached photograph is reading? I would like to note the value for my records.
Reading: 34 °C
